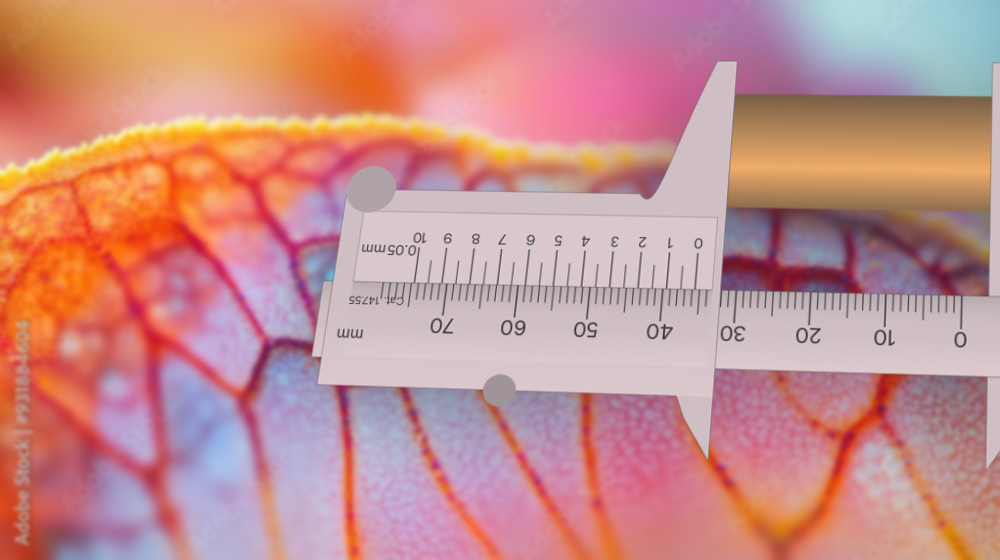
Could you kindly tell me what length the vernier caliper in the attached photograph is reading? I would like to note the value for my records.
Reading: 35.6 mm
